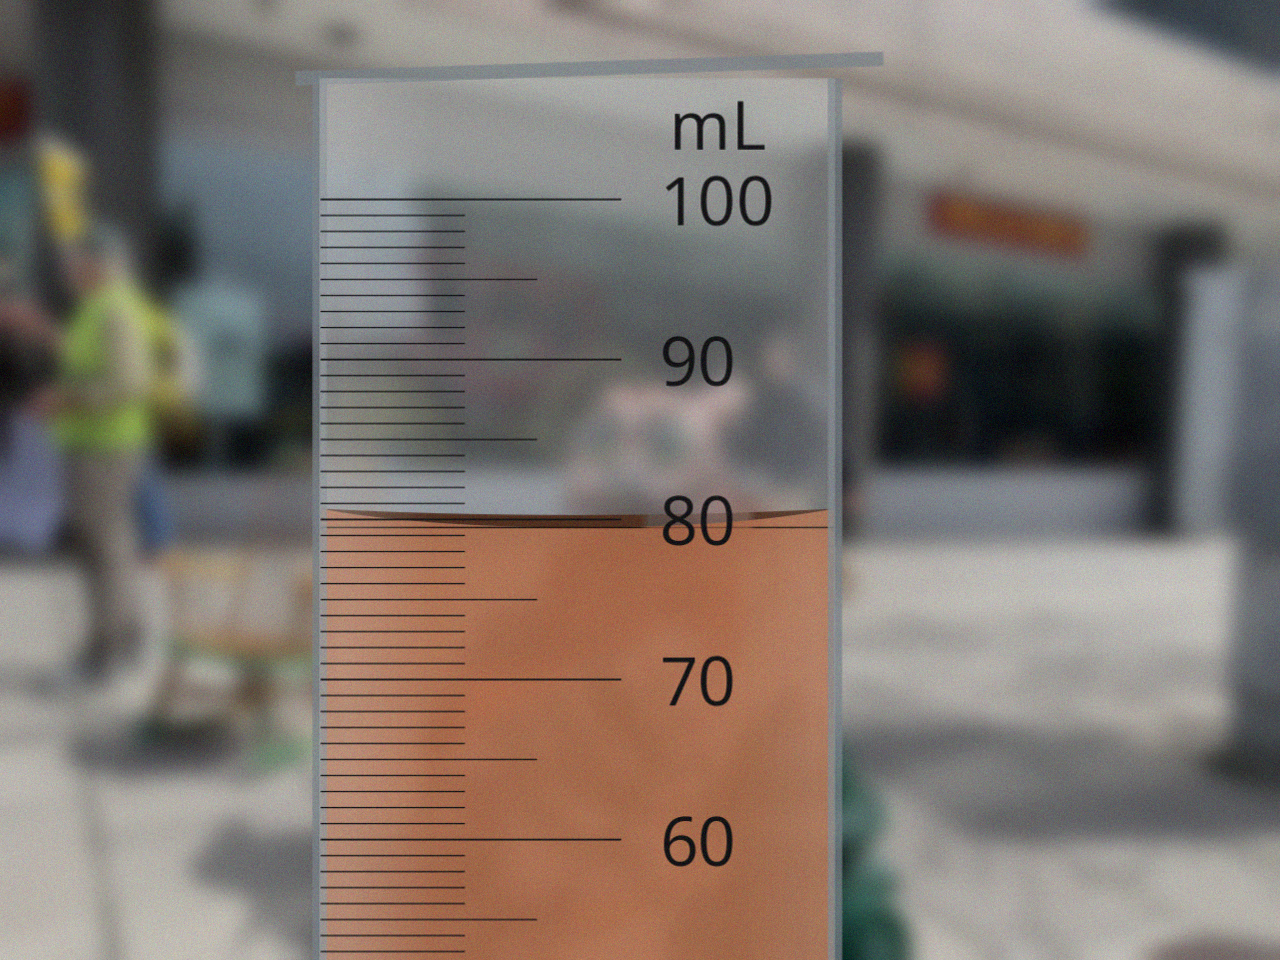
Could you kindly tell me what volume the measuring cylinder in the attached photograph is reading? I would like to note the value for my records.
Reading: 79.5 mL
